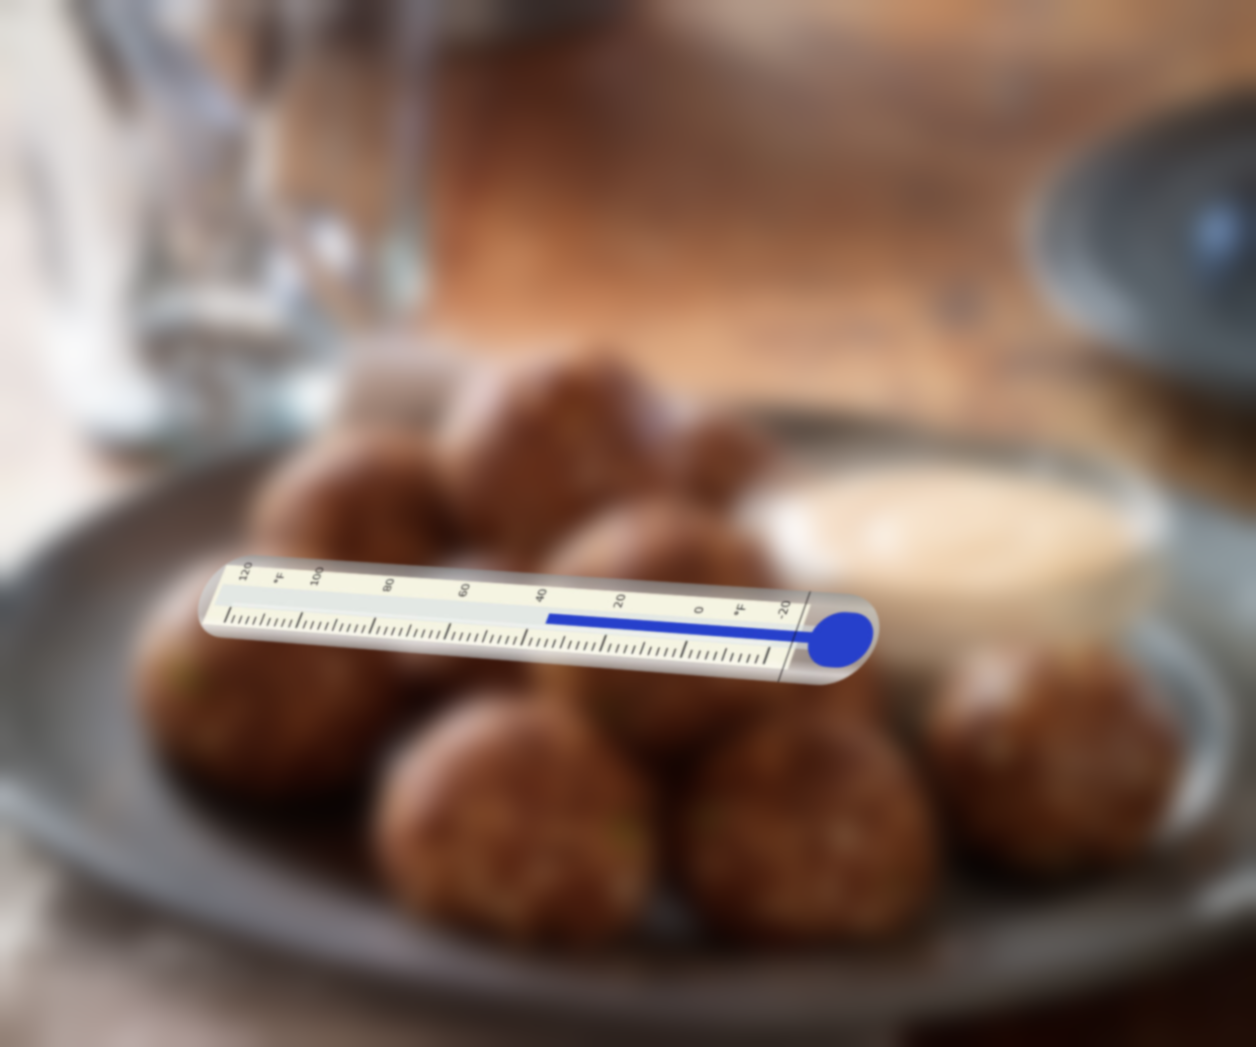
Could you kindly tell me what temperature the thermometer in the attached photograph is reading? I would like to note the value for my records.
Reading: 36 °F
